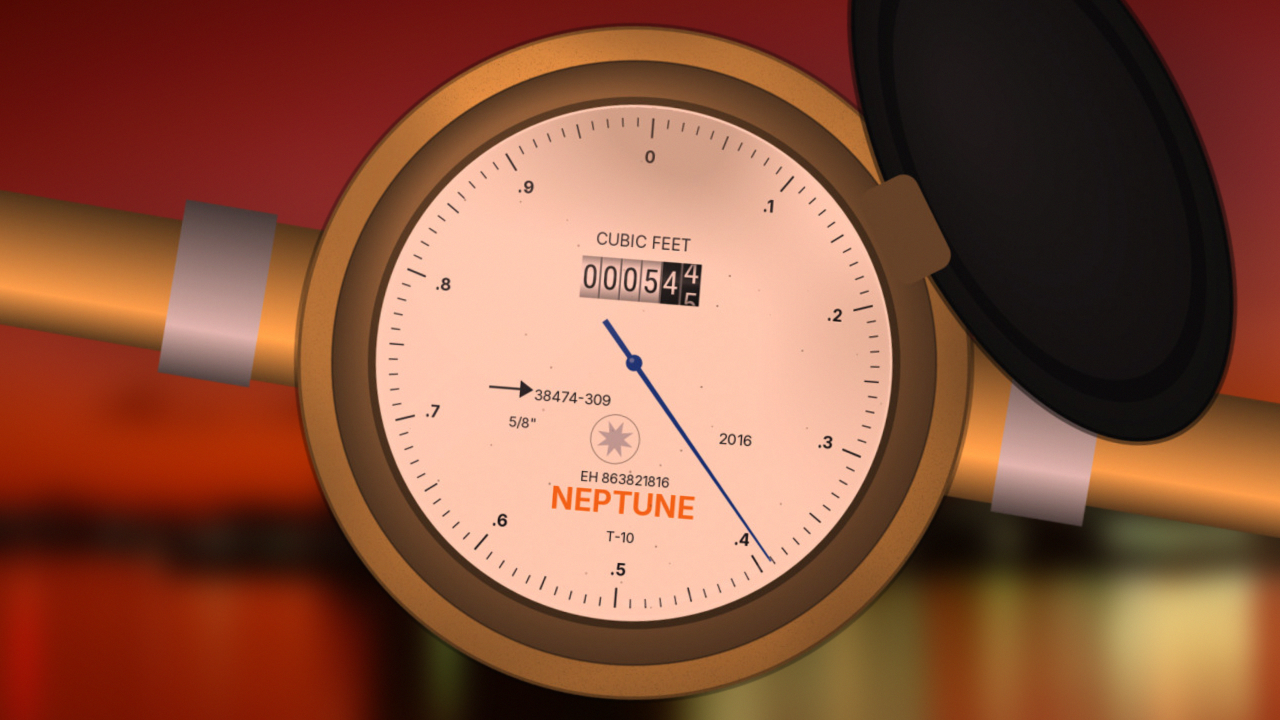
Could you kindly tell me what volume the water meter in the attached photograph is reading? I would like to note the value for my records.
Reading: 544.39 ft³
